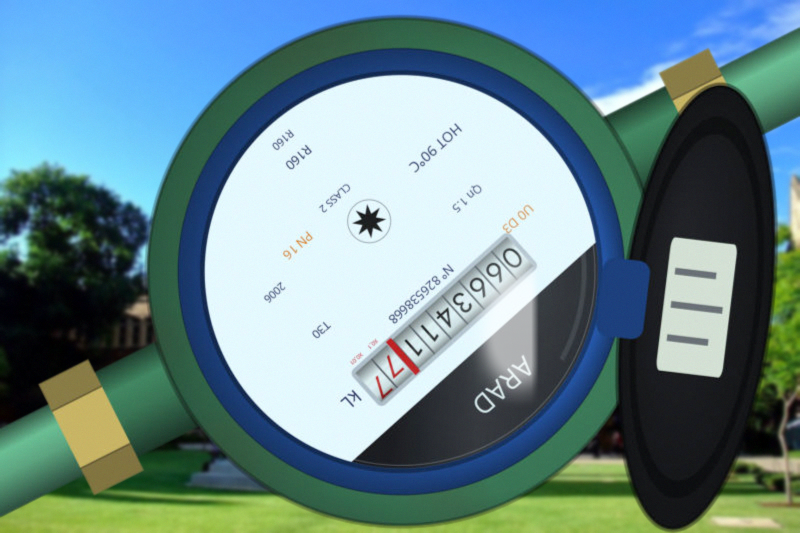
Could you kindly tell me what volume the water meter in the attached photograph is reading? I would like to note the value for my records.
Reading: 663411.77 kL
